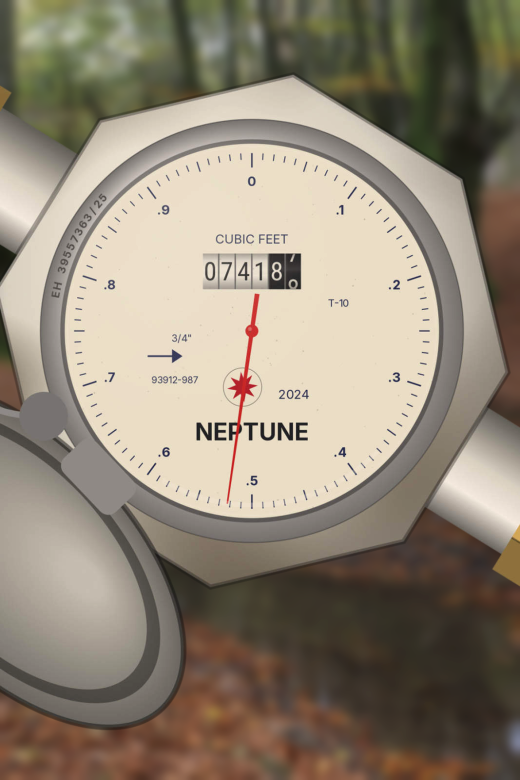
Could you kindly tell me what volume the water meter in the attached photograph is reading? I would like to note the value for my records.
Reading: 74187.52 ft³
